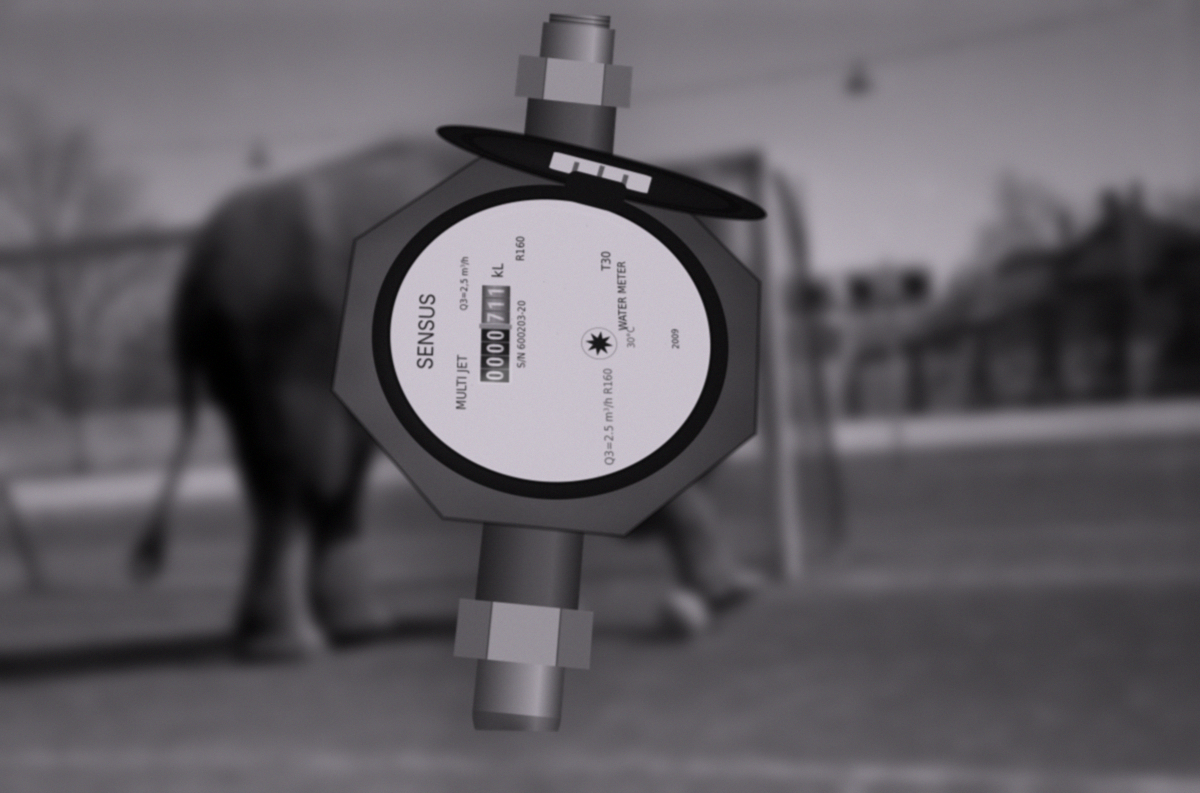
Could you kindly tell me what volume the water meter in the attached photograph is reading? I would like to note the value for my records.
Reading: 0.711 kL
